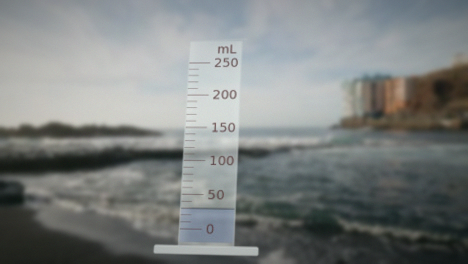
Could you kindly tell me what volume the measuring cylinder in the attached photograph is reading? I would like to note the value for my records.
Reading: 30 mL
